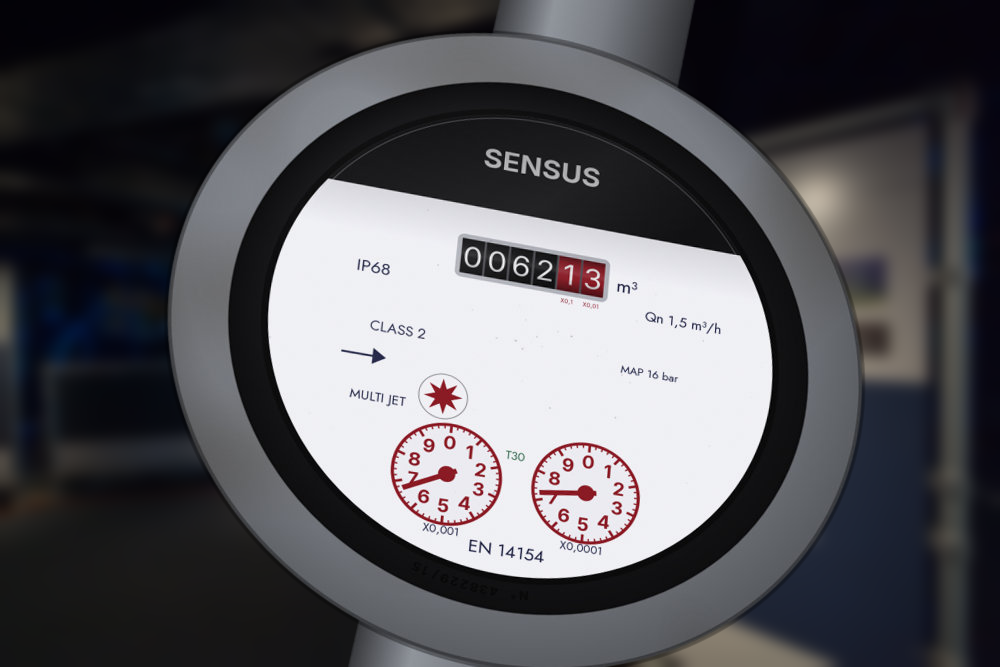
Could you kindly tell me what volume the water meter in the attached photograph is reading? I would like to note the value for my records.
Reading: 62.1367 m³
